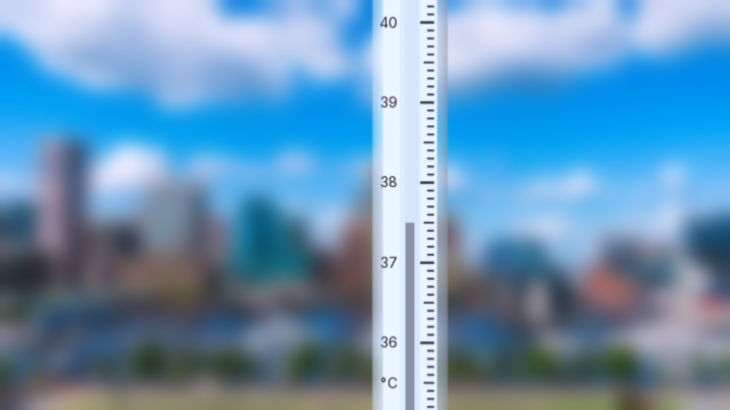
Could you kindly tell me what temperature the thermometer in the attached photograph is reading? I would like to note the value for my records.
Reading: 37.5 °C
